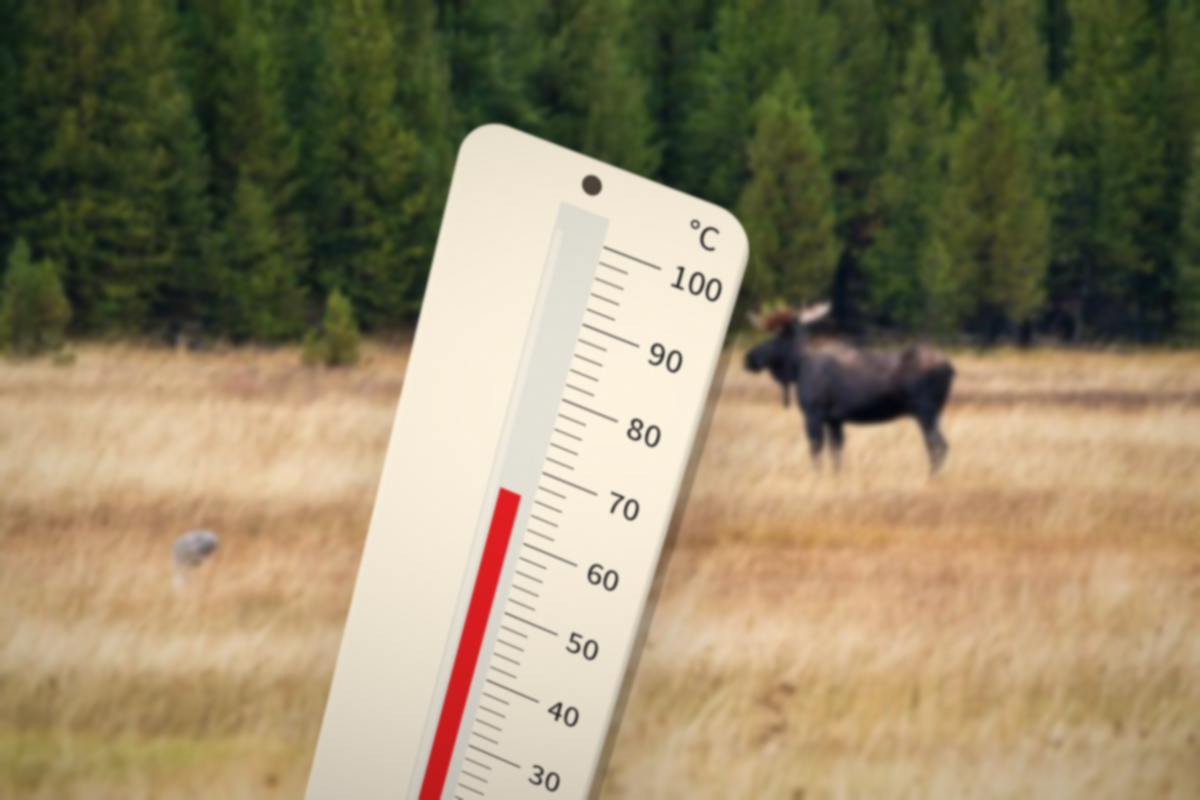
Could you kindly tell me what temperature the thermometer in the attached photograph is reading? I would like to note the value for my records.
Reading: 66 °C
